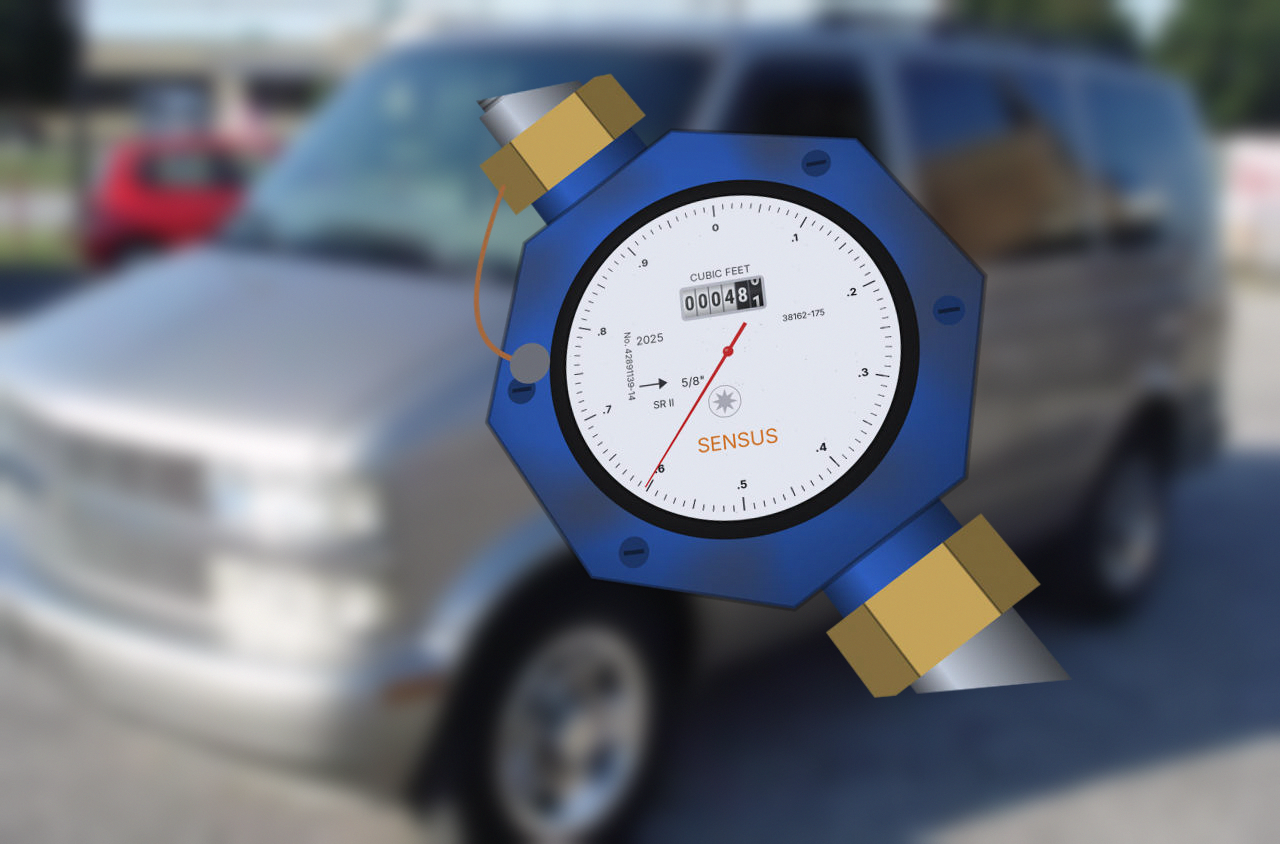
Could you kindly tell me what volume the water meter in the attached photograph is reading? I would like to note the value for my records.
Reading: 480.60 ft³
